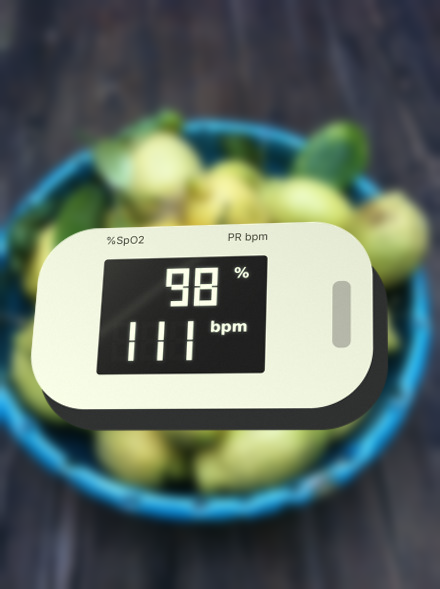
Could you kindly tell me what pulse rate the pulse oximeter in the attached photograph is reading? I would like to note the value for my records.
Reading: 111 bpm
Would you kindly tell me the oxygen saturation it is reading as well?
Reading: 98 %
